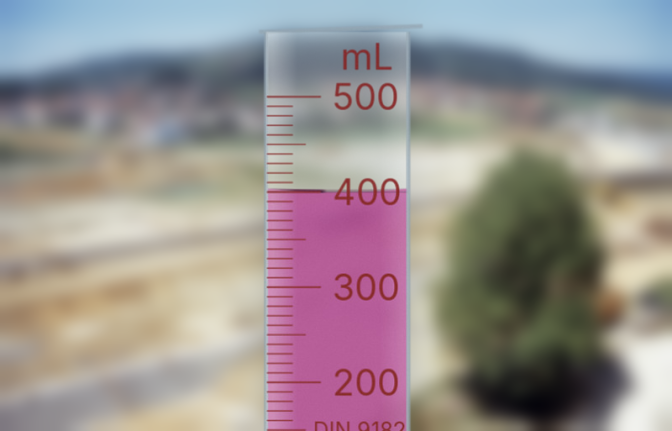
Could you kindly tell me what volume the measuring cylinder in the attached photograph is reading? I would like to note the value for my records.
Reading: 400 mL
